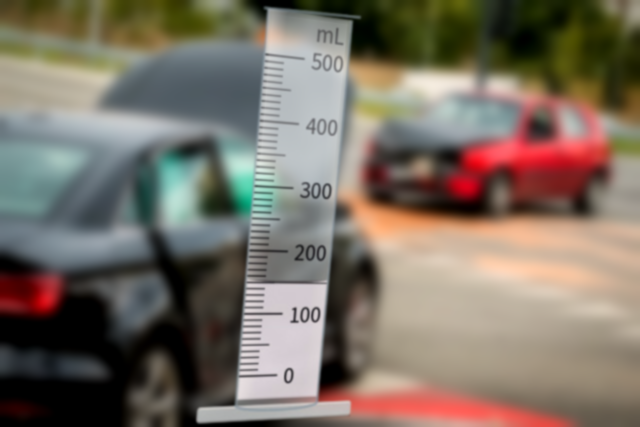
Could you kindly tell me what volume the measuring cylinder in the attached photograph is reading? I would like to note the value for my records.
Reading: 150 mL
